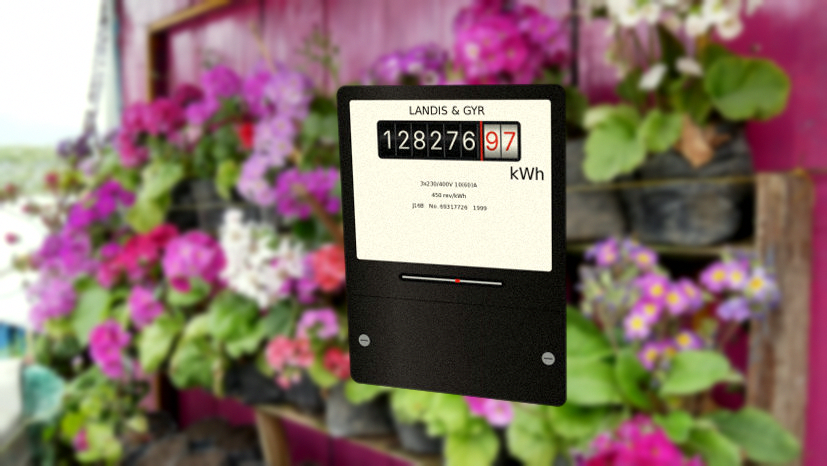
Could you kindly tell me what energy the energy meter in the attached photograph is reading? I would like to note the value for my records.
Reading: 128276.97 kWh
